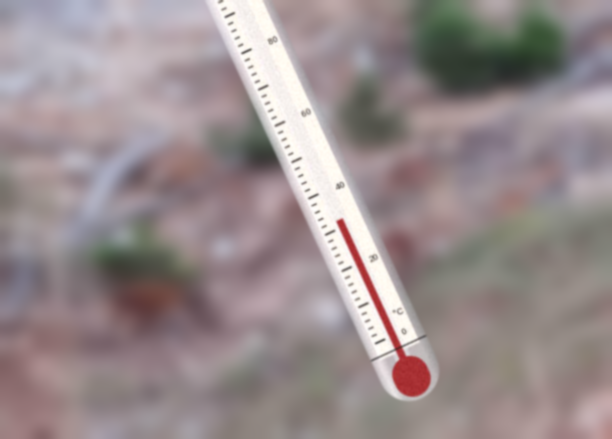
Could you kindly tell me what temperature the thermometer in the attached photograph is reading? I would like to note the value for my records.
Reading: 32 °C
